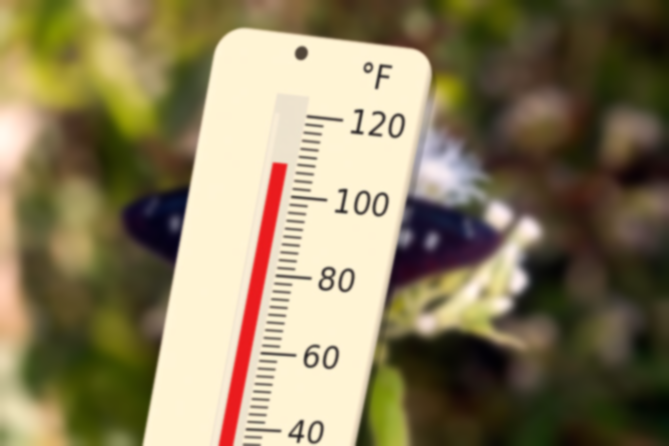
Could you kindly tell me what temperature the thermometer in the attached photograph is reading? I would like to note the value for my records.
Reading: 108 °F
